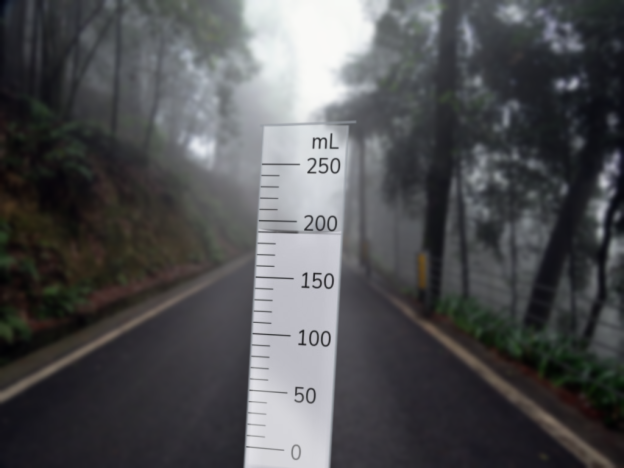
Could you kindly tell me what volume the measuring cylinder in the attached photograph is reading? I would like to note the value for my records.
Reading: 190 mL
